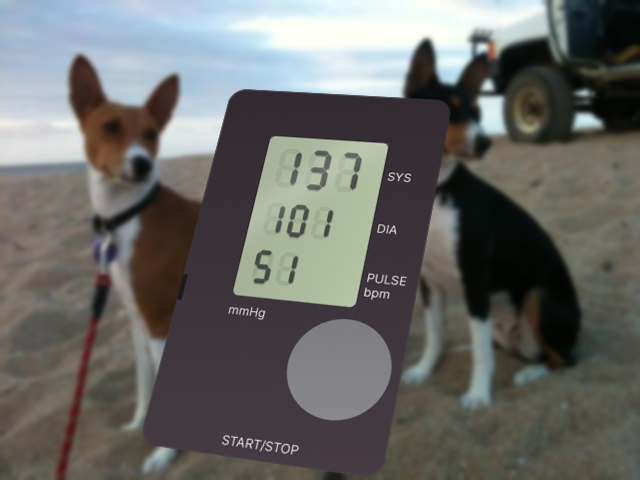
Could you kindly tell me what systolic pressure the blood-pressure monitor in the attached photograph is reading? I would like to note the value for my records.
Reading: 137 mmHg
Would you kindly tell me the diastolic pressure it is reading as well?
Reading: 101 mmHg
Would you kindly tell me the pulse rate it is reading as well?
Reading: 51 bpm
